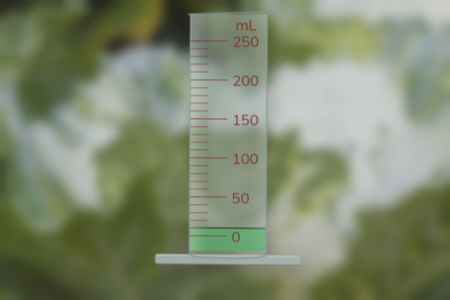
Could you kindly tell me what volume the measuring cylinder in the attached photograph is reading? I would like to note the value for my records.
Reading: 10 mL
